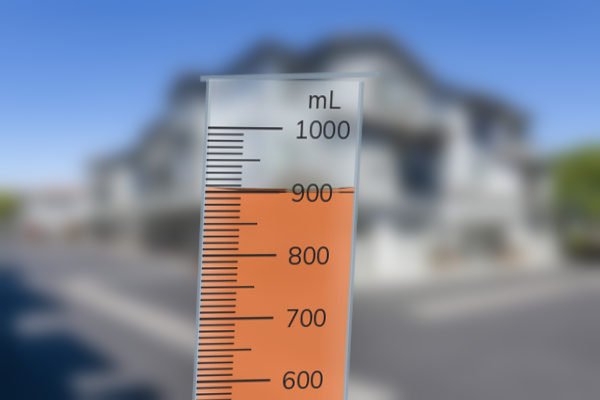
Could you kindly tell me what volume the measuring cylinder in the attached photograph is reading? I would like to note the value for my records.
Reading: 900 mL
